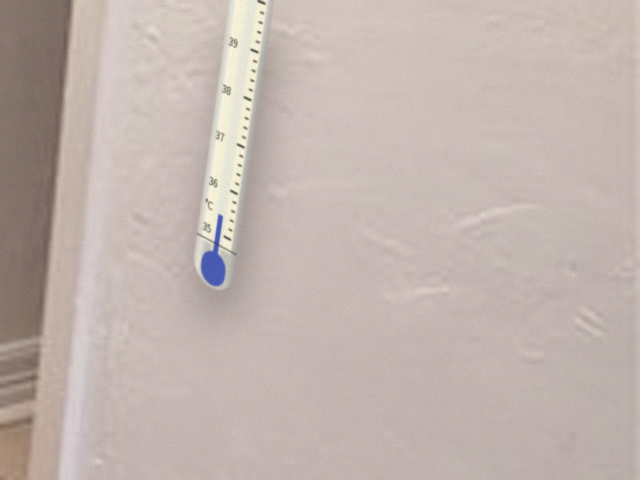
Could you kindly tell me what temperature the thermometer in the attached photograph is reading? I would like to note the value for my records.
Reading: 35.4 °C
